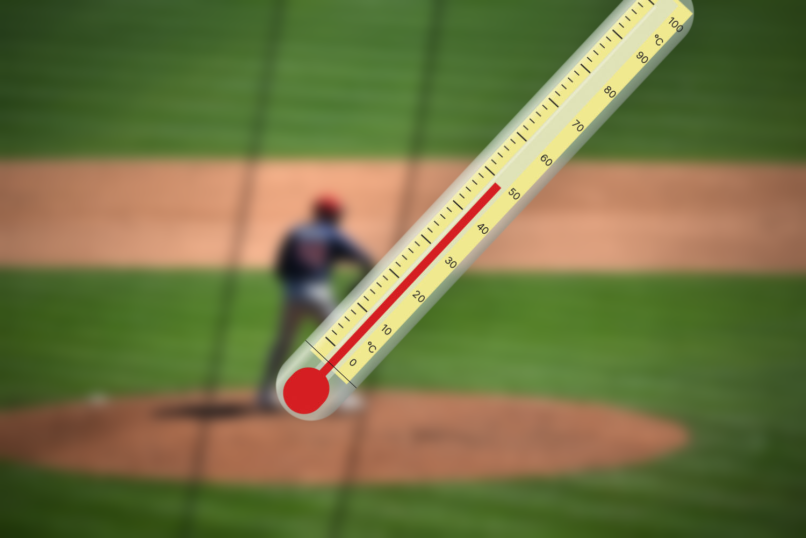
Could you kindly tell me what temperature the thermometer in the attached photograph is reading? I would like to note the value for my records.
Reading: 49 °C
